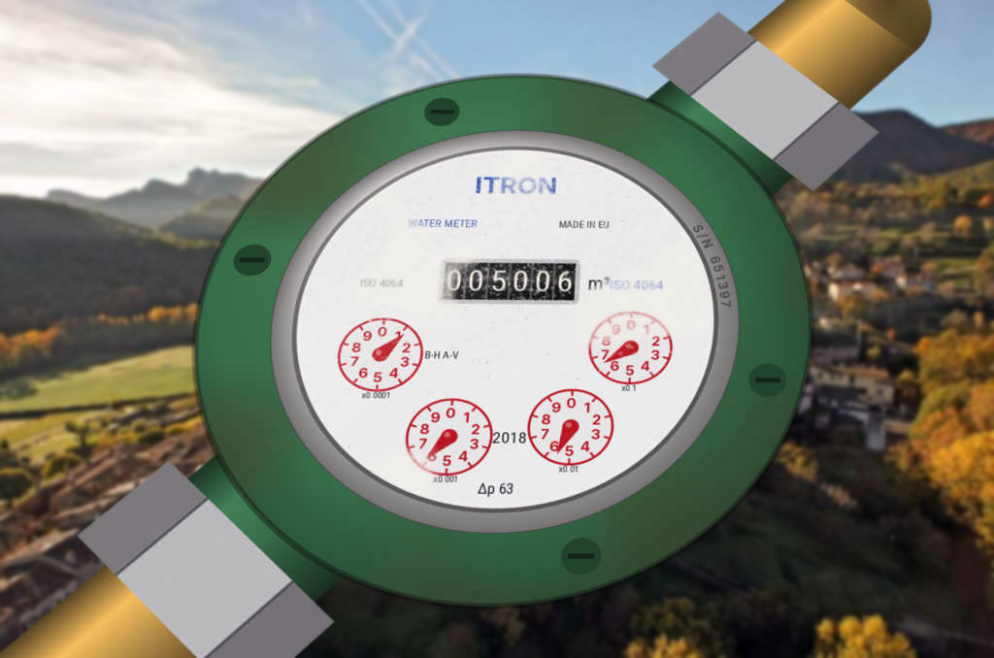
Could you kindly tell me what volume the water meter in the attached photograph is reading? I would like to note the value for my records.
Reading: 5006.6561 m³
